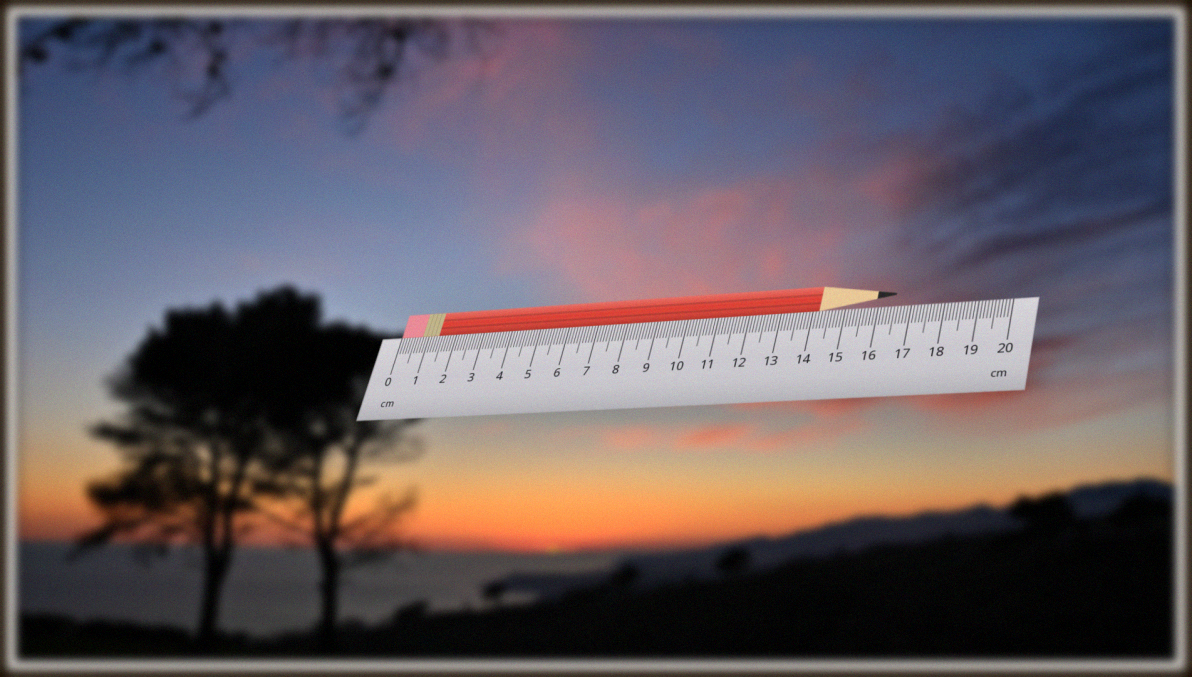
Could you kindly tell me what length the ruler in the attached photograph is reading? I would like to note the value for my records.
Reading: 16.5 cm
